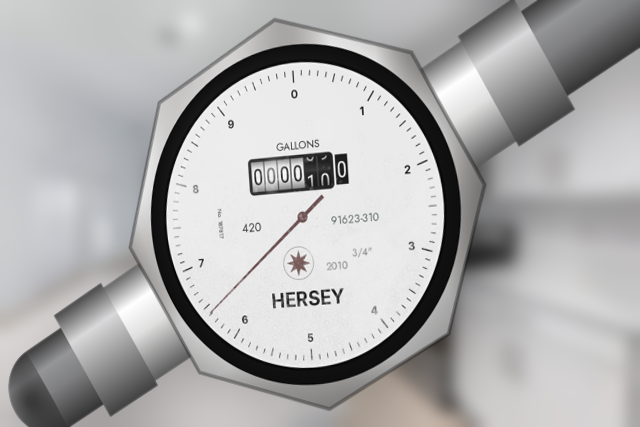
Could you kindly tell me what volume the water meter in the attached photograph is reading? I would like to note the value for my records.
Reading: 96.4 gal
